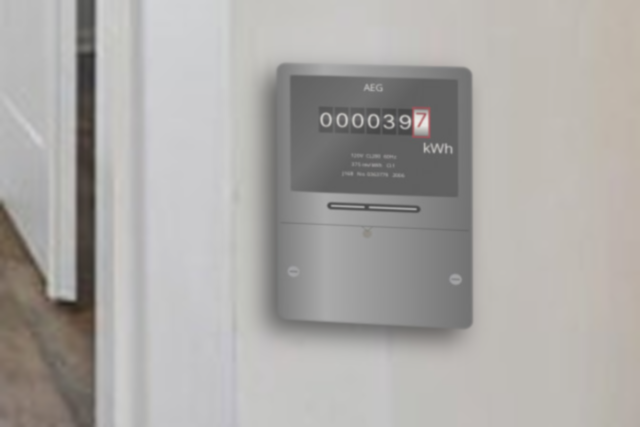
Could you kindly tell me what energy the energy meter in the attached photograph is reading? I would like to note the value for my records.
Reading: 39.7 kWh
